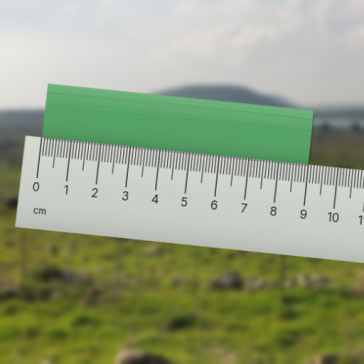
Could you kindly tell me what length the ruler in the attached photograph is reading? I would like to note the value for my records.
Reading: 9 cm
